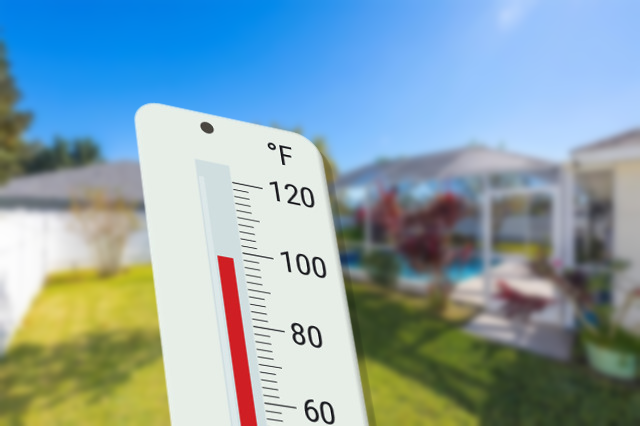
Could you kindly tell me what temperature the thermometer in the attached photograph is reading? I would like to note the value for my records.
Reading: 98 °F
